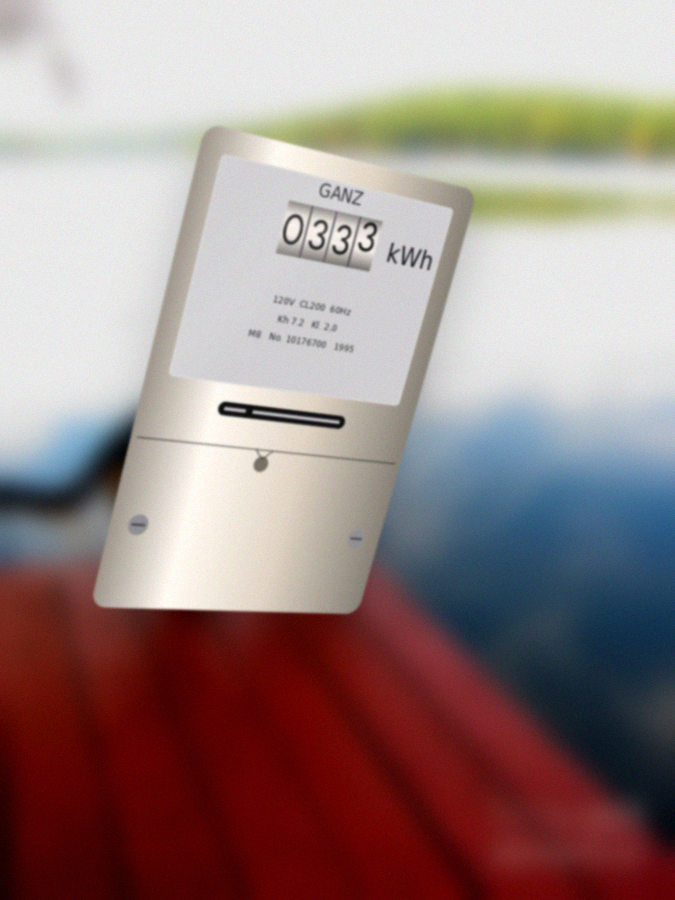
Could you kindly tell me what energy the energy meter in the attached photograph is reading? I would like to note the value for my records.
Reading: 333 kWh
